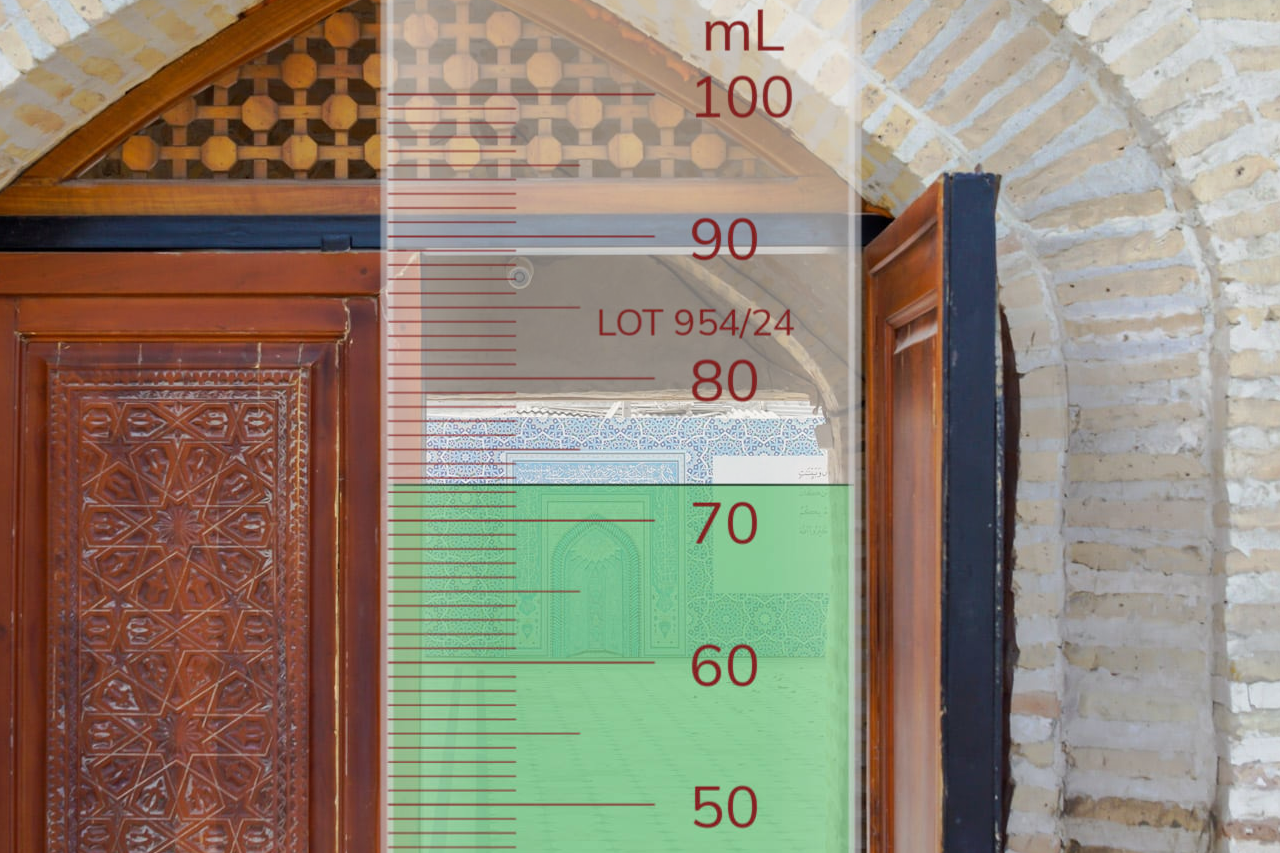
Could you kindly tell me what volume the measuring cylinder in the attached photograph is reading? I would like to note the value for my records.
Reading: 72.5 mL
